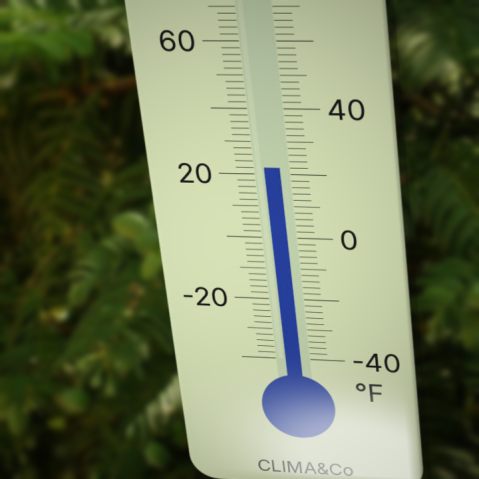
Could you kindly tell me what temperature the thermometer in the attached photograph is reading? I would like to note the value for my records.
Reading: 22 °F
